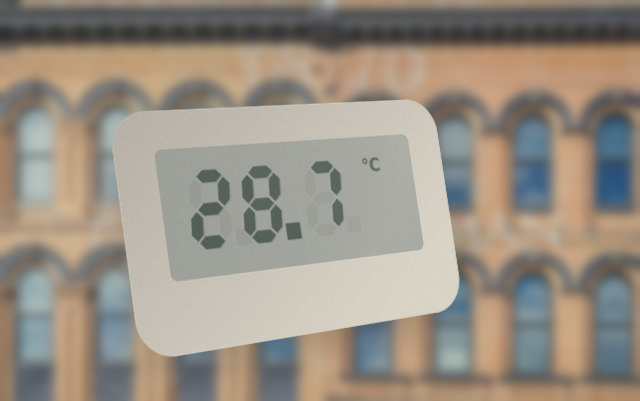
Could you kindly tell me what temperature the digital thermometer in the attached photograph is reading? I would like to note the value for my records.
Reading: 28.7 °C
